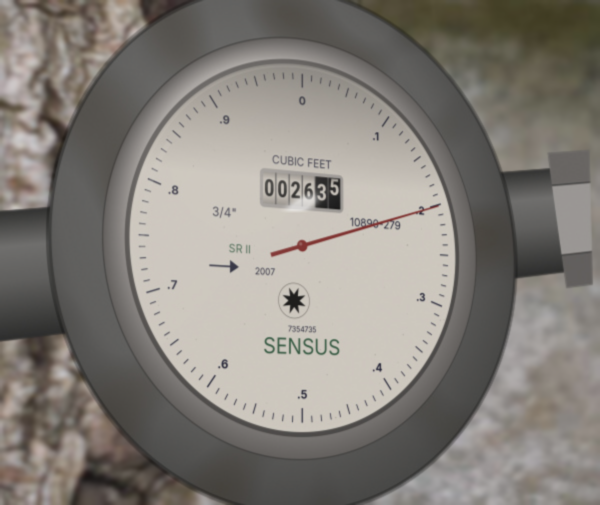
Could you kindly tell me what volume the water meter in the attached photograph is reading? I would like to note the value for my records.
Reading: 2635.20 ft³
